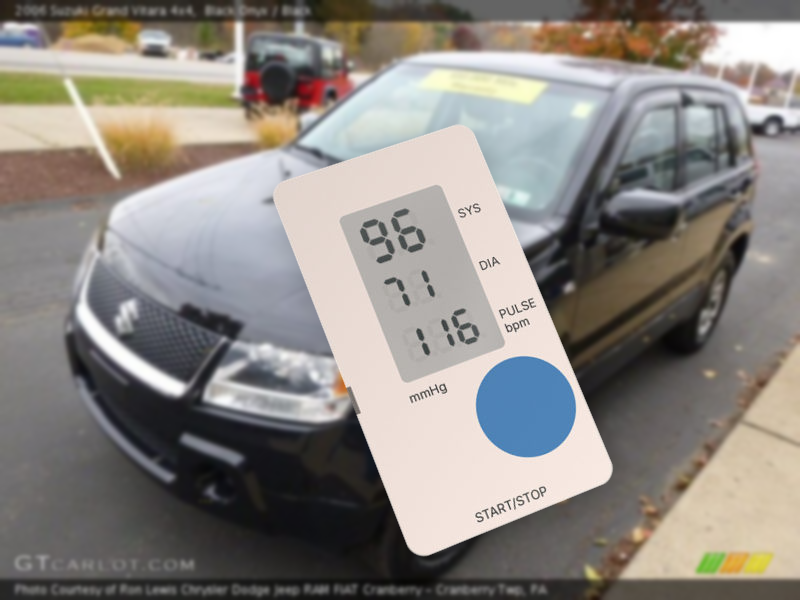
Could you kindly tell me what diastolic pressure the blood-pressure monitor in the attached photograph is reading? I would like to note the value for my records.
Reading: 71 mmHg
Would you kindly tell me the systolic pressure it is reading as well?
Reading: 96 mmHg
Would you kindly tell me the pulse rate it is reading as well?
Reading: 116 bpm
